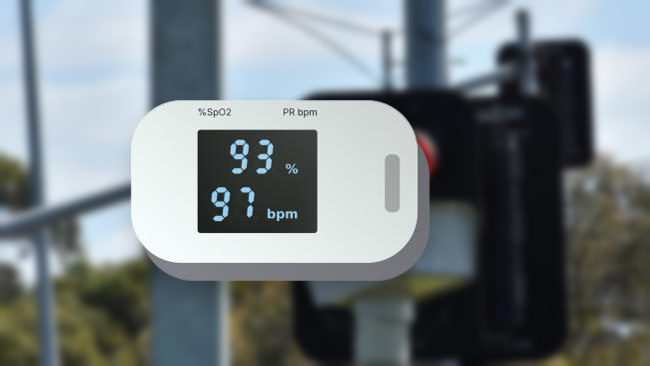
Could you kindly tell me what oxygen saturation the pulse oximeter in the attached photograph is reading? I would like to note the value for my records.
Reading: 93 %
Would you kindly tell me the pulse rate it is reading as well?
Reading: 97 bpm
